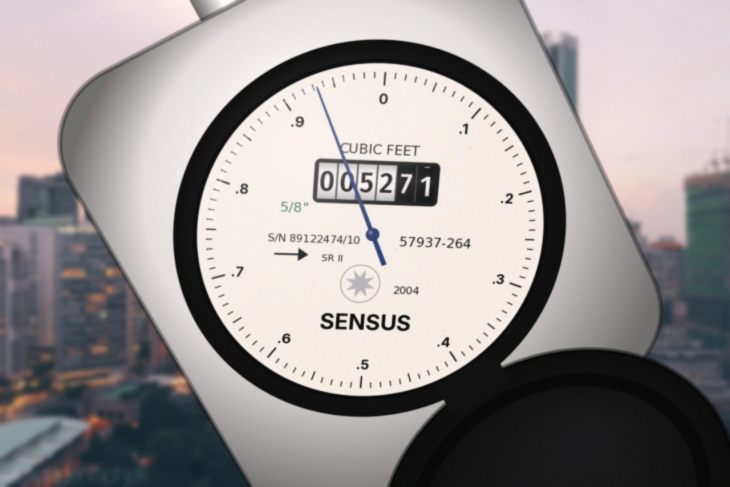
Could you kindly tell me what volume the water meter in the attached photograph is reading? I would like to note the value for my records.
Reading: 5270.93 ft³
